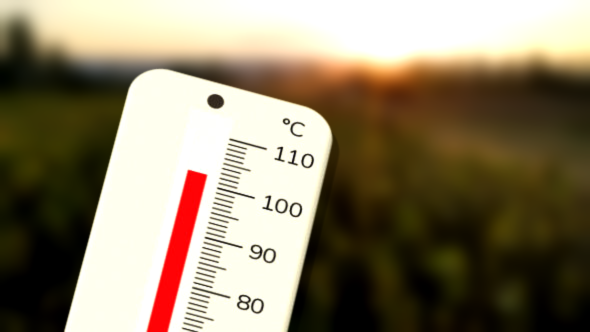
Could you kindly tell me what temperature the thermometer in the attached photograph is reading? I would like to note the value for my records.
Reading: 102 °C
